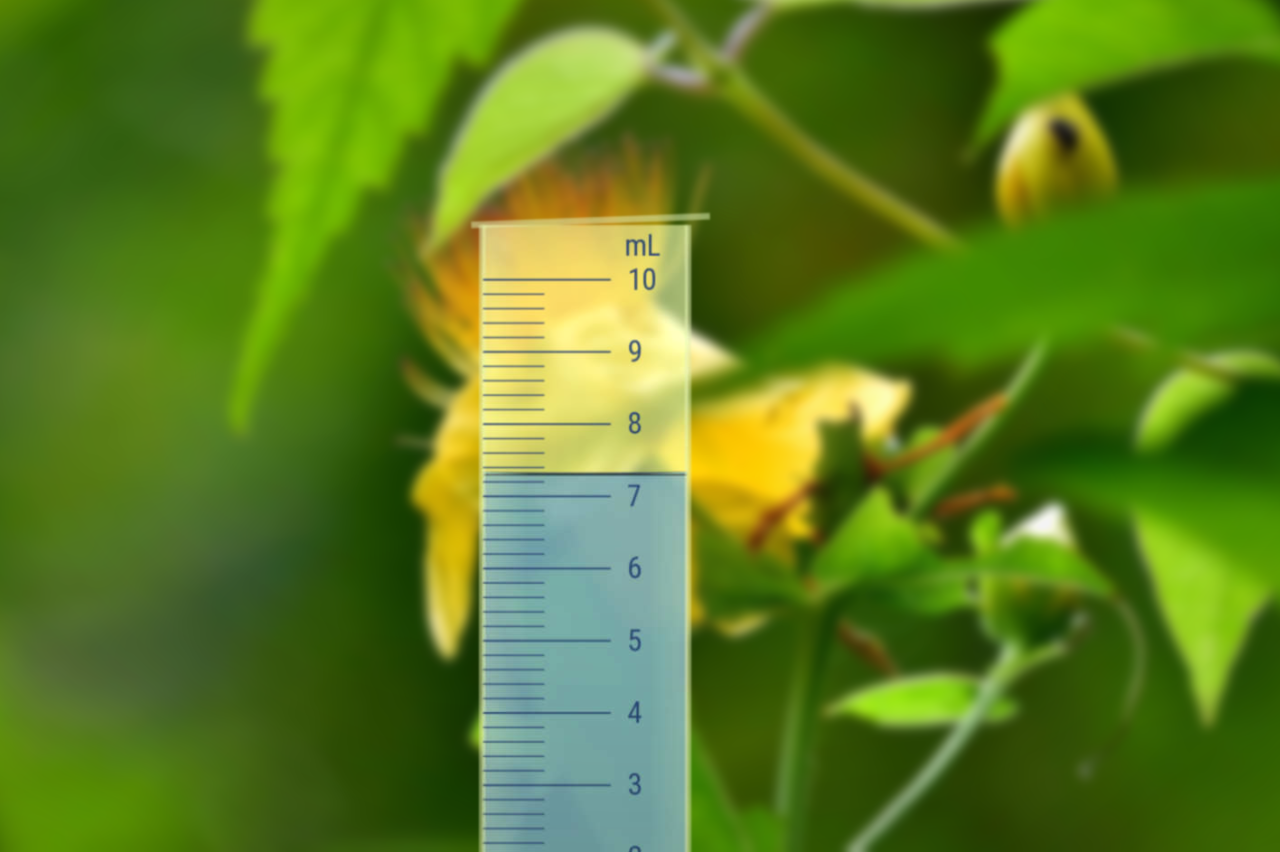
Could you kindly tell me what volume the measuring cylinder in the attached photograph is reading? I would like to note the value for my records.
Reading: 7.3 mL
